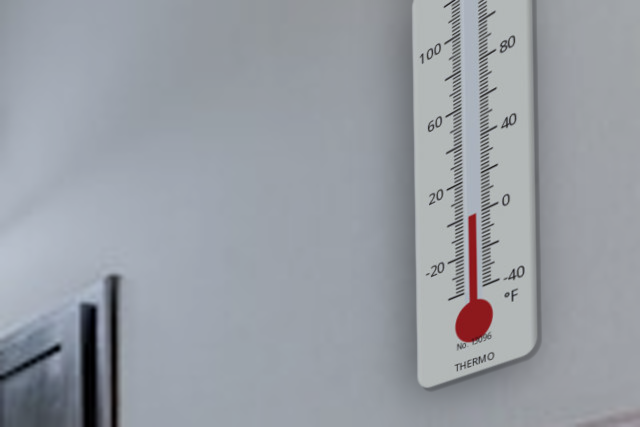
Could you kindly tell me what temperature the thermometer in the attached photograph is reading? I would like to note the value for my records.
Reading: 0 °F
